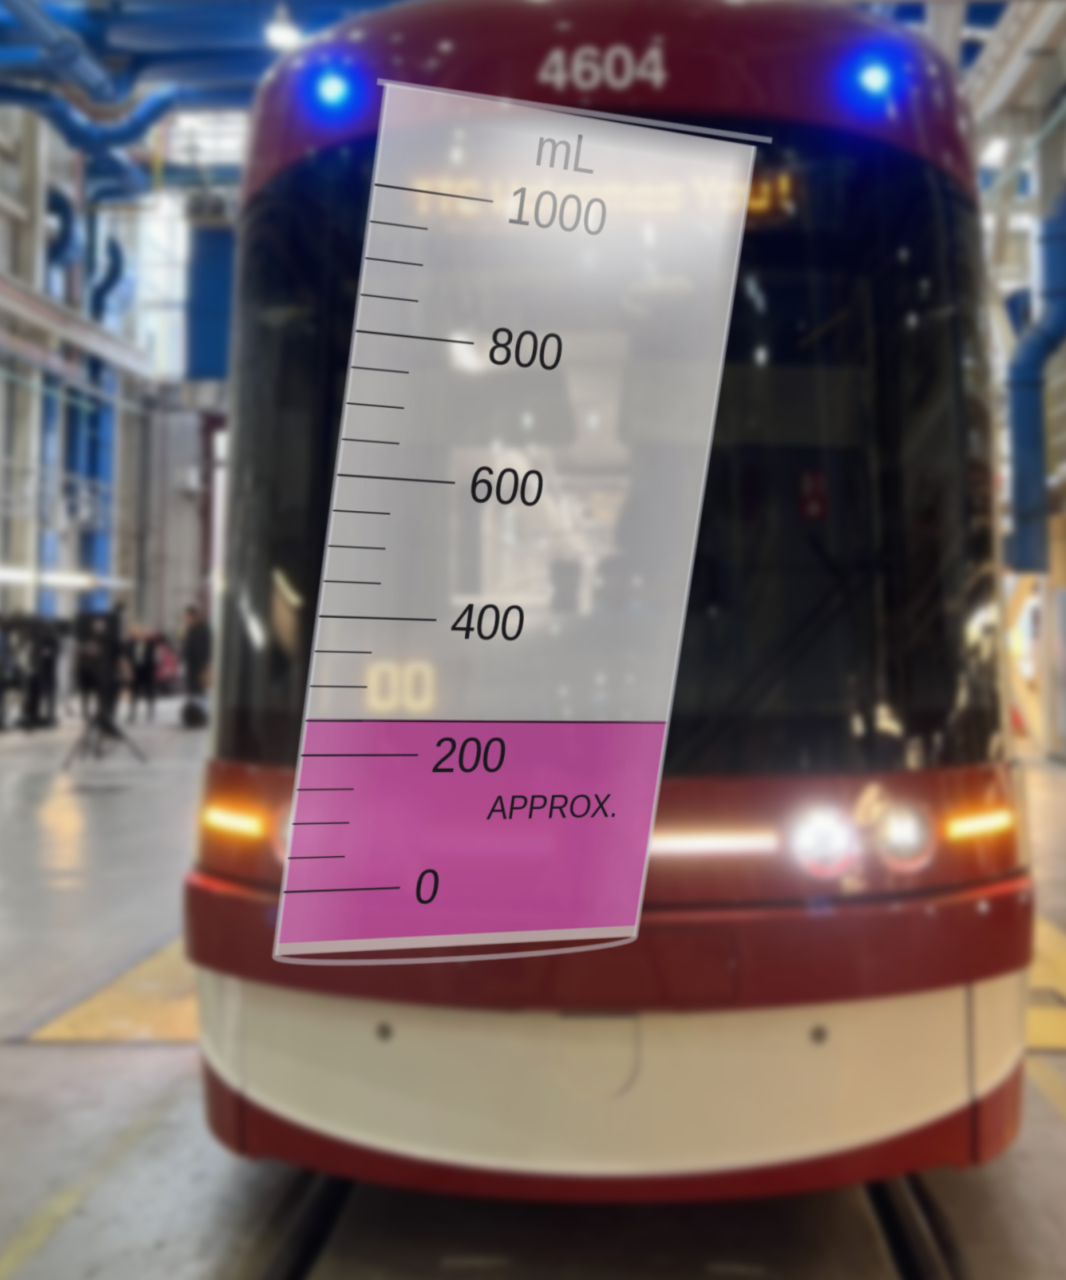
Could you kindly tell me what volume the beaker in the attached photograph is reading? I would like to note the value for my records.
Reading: 250 mL
